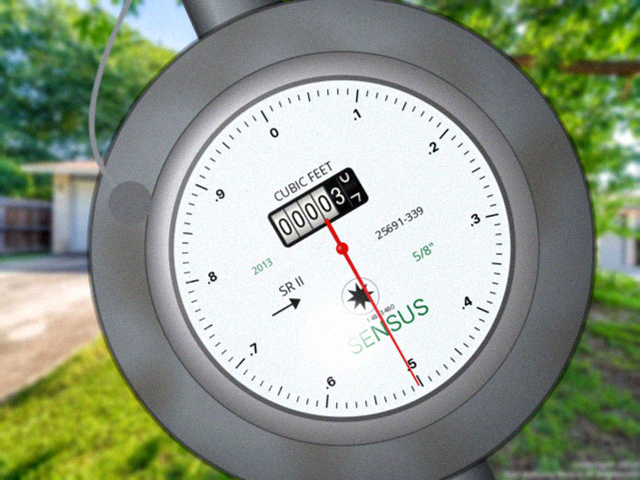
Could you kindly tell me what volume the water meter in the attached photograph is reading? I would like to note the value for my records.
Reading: 36.50 ft³
